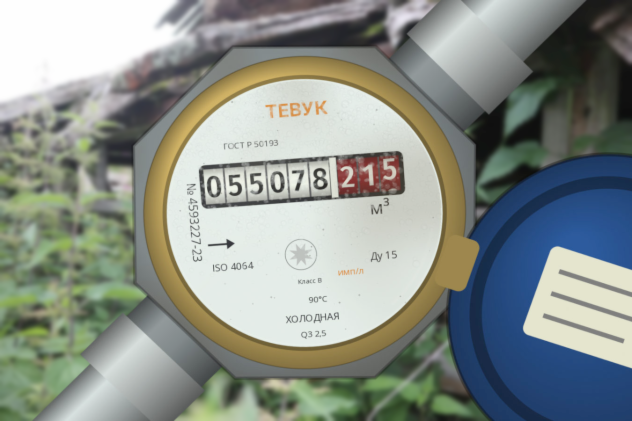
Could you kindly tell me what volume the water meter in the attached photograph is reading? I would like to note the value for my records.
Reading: 55078.215 m³
